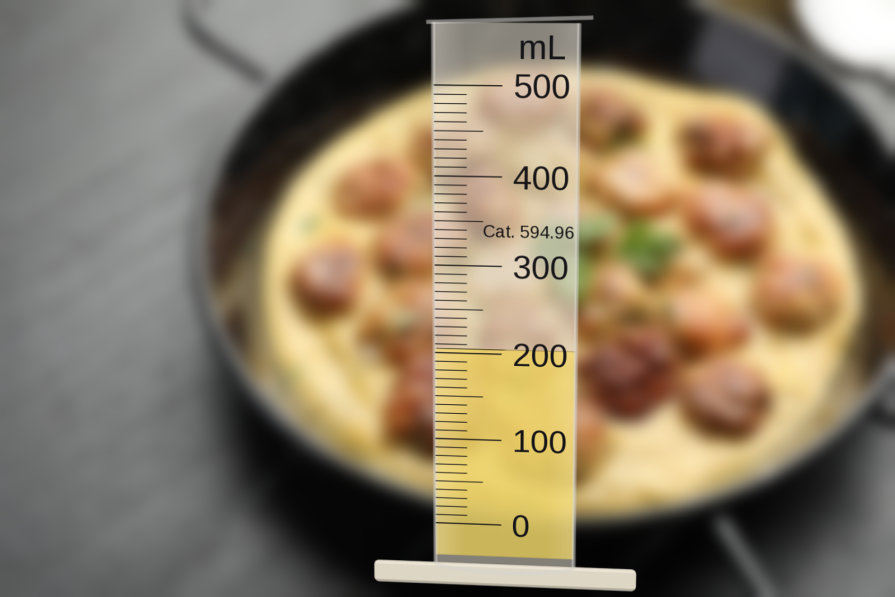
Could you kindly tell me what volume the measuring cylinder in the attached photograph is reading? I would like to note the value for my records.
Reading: 205 mL
